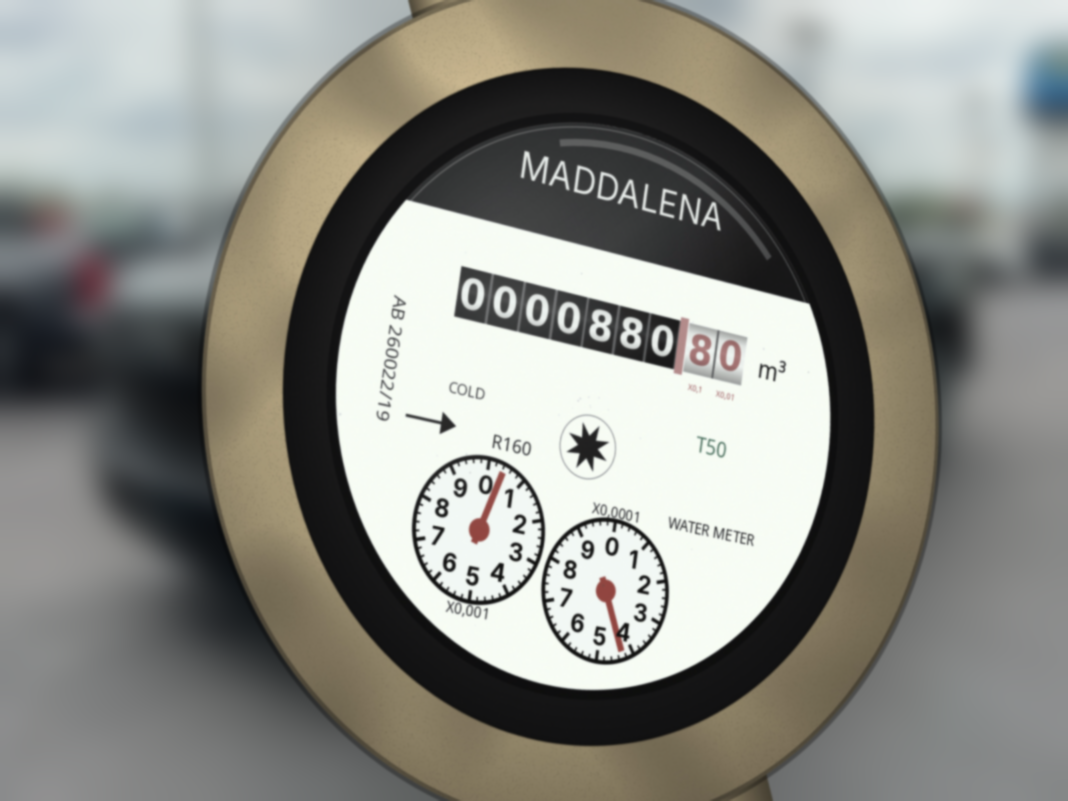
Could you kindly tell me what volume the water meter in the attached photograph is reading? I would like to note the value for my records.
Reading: 880.8004 m³
